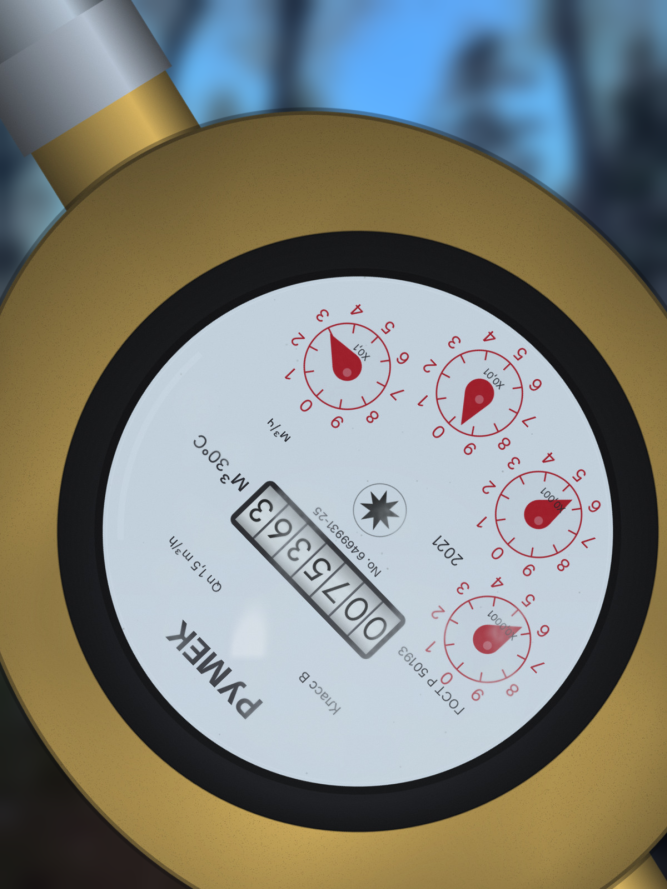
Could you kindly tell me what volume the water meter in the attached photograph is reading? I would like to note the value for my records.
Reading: 75363.2955 m³
